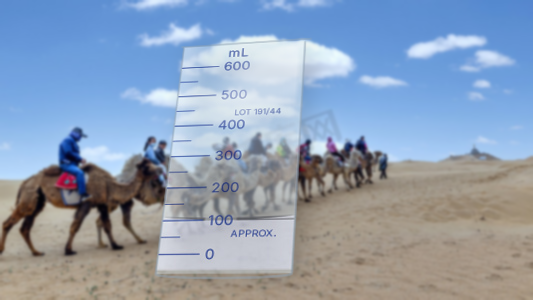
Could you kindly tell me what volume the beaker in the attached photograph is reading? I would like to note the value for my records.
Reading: 100 mL
